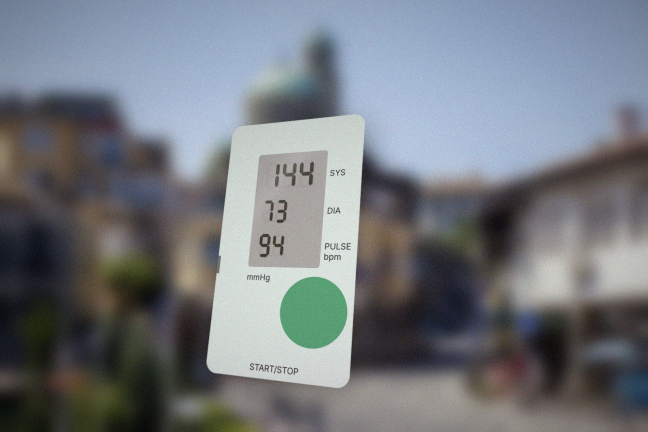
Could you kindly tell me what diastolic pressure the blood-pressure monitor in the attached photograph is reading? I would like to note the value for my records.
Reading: 73 mmHg
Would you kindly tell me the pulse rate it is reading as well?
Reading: 94 bpm
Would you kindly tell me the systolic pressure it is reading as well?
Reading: 144 mmHg
